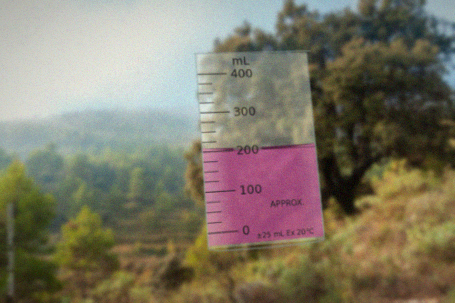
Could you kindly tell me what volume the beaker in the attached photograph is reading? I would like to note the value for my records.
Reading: 200 mL
